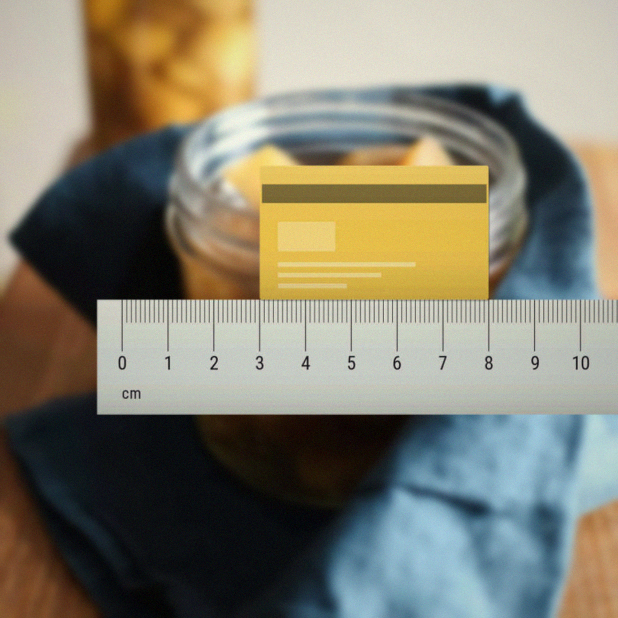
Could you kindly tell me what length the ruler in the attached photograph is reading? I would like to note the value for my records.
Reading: 5 cm
